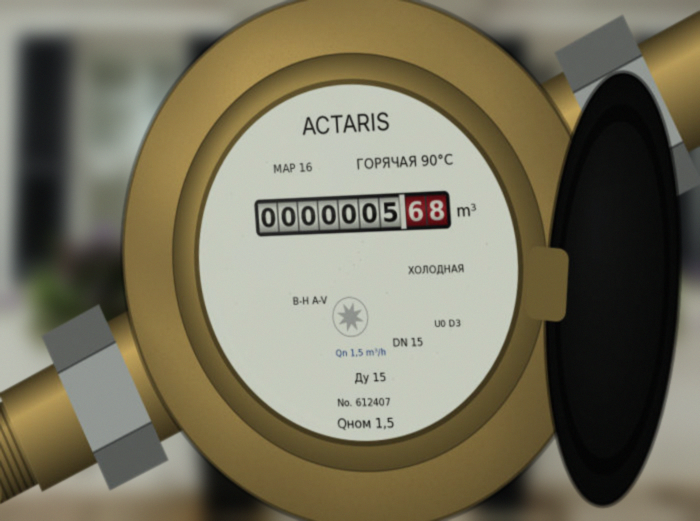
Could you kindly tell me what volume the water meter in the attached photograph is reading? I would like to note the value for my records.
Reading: 5.68 m³
